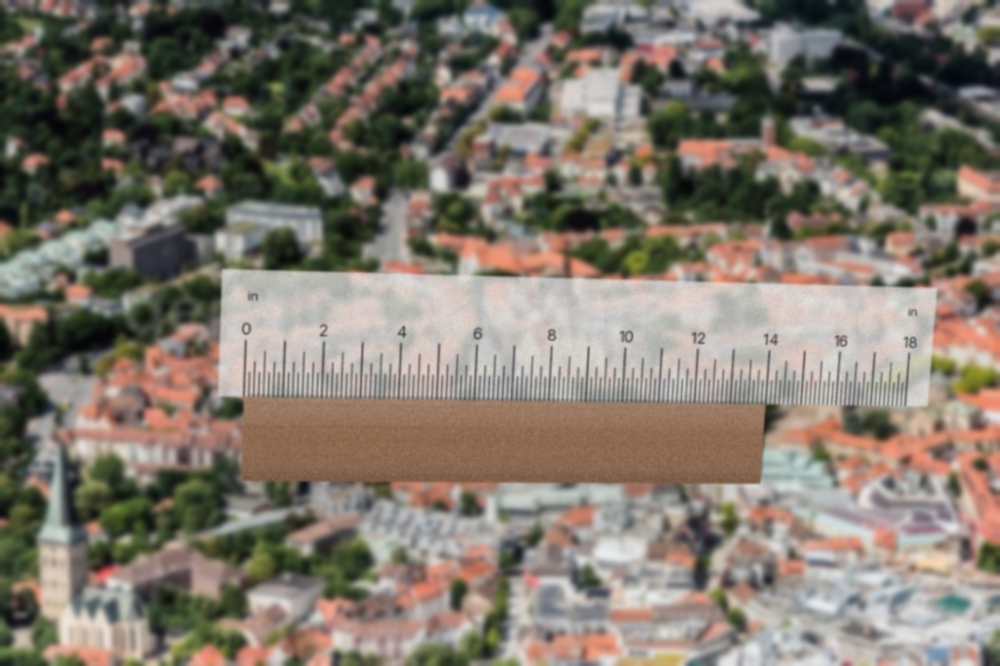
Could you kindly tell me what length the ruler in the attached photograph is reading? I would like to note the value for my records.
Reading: 14 in
